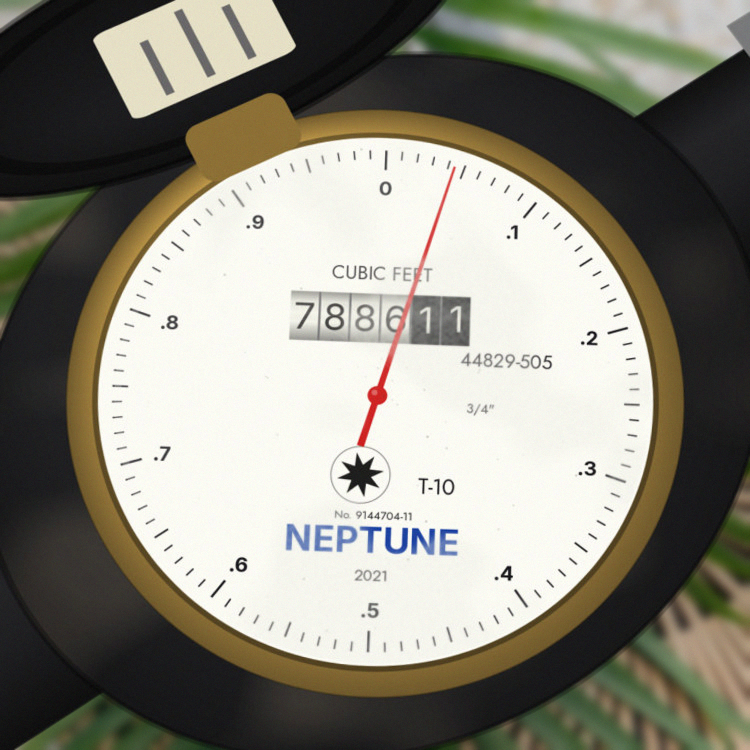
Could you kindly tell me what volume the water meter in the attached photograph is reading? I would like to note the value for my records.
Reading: 788611.04 ft³
